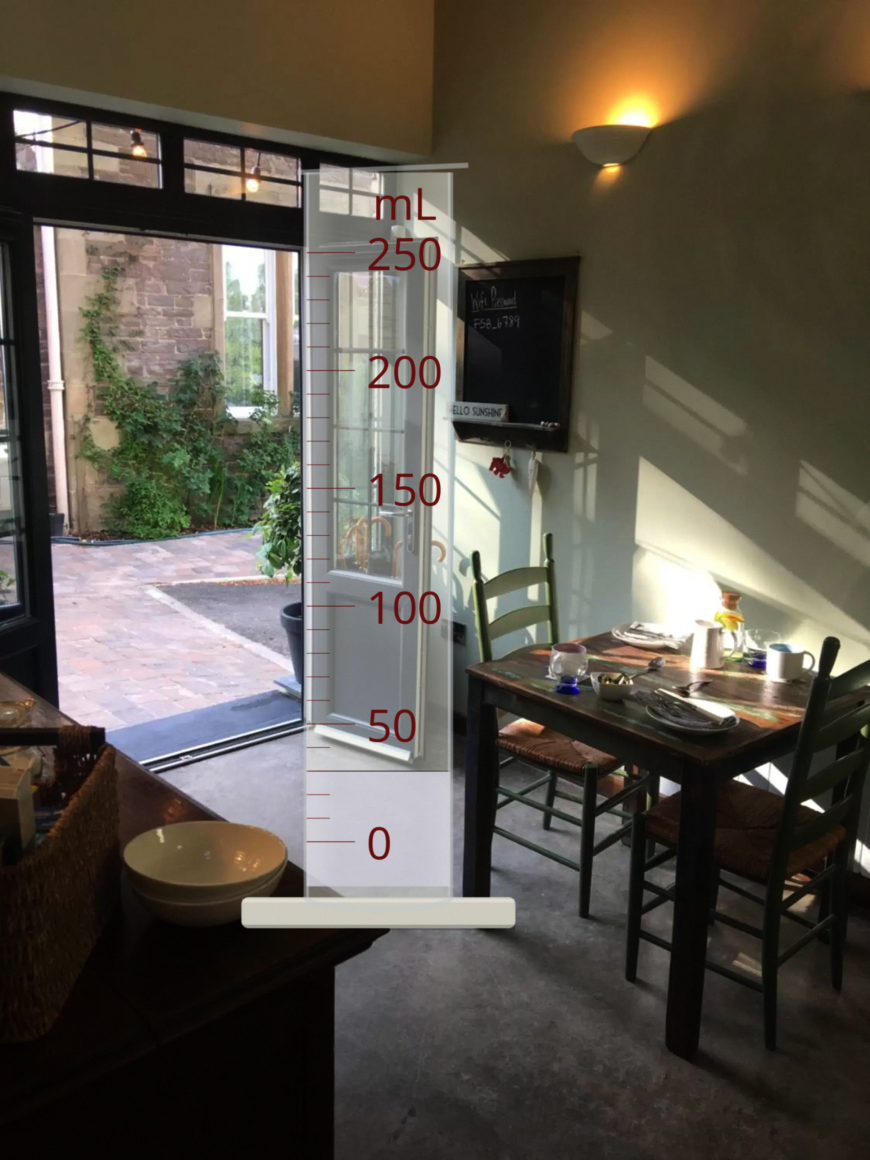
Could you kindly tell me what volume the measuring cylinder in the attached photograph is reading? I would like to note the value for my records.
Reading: 30 mL
